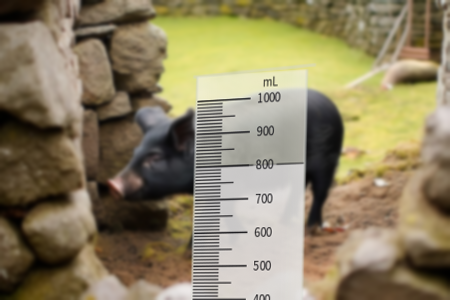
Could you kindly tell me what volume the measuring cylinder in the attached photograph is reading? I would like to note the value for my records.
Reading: 800 mL
